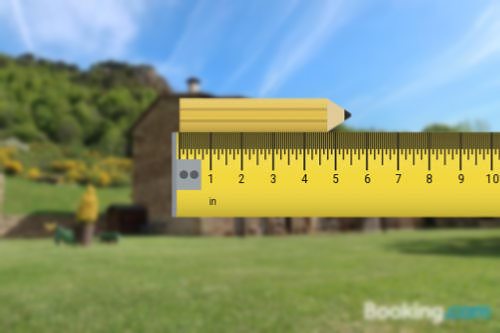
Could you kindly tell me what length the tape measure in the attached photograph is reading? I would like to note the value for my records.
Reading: 5.5 in
